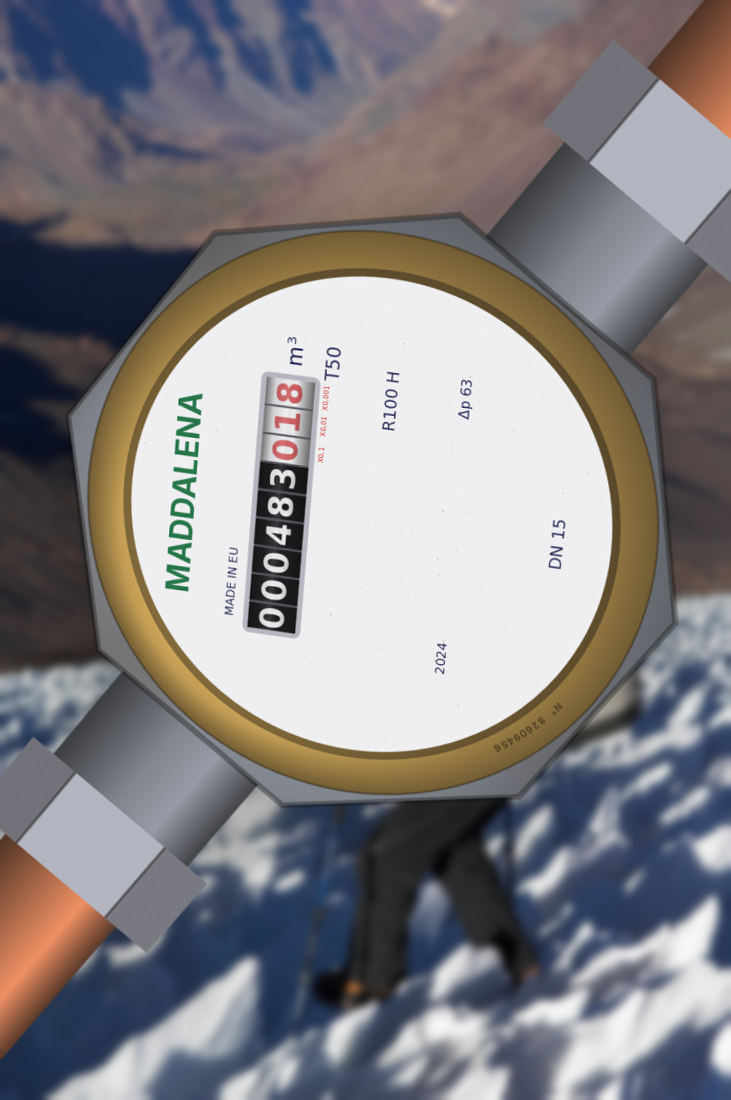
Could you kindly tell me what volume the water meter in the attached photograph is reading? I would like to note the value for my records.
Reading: 483.018 m³
